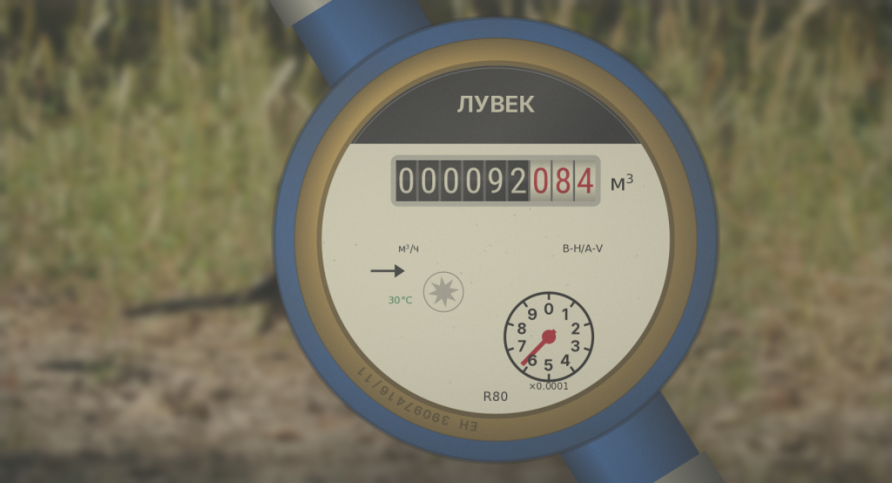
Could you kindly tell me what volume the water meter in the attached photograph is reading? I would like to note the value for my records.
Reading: 92.0846 m³
